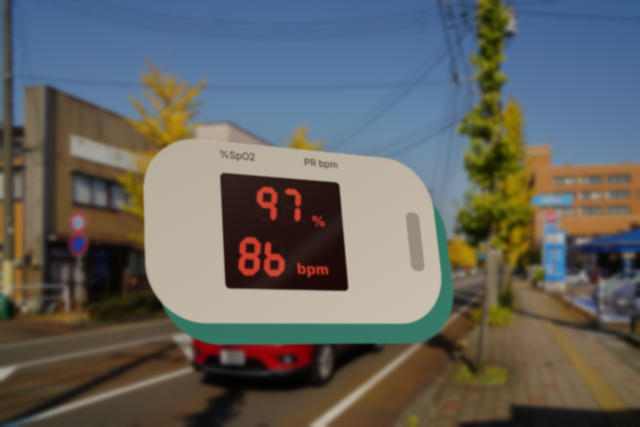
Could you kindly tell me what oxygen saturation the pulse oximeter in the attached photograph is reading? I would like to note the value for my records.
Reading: 97 %
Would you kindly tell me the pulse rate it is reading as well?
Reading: 86 bpm
